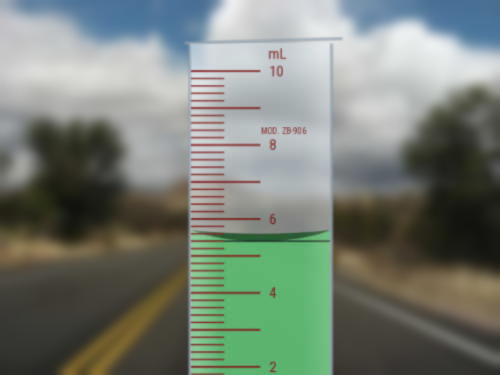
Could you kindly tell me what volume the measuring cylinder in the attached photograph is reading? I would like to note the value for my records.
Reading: 5.4 mL
